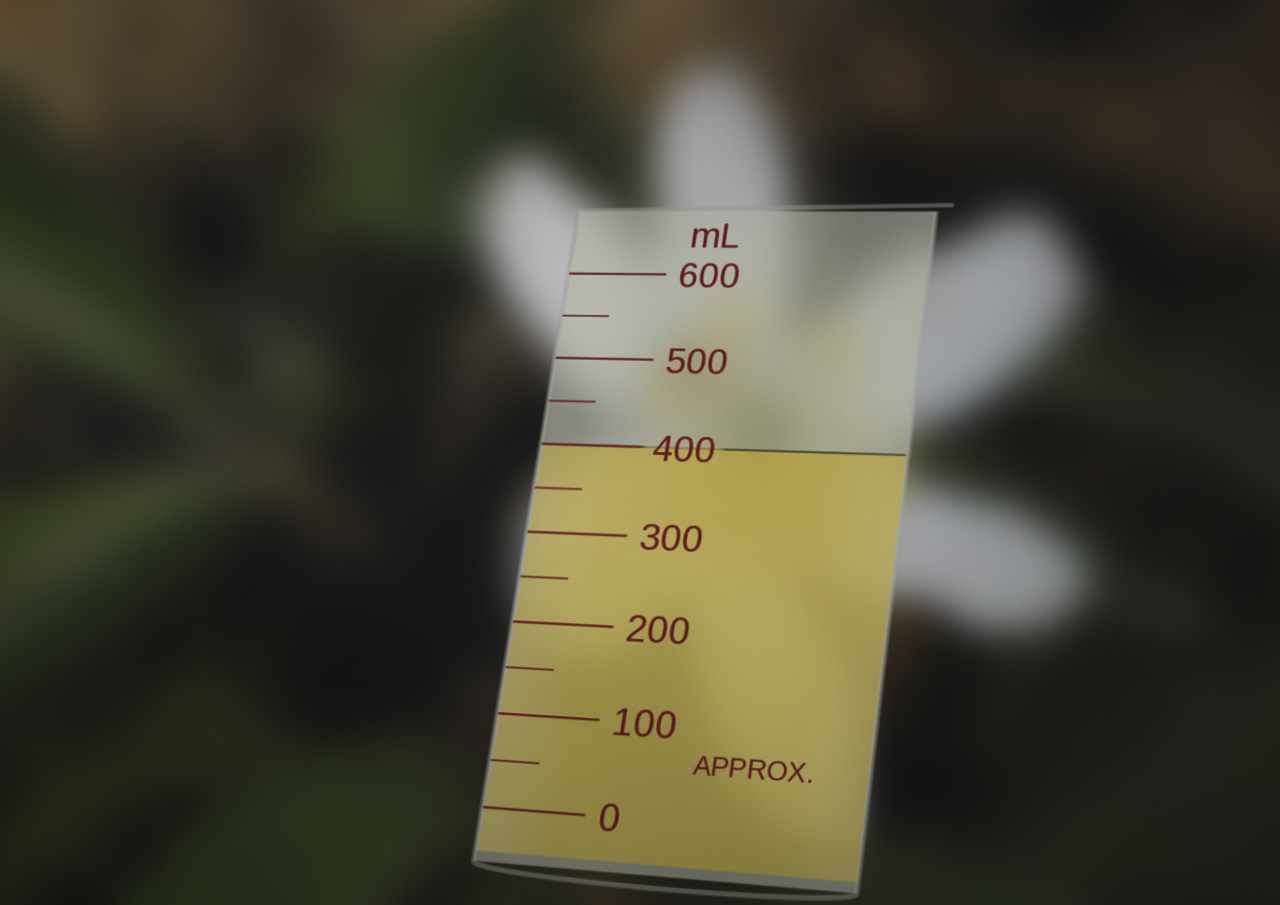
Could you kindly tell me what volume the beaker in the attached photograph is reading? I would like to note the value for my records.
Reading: 400 mL
